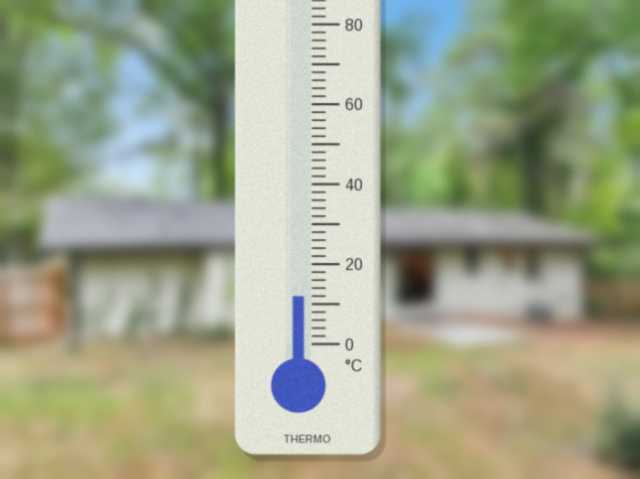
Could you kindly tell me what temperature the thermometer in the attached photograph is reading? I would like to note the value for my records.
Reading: 12 °C
